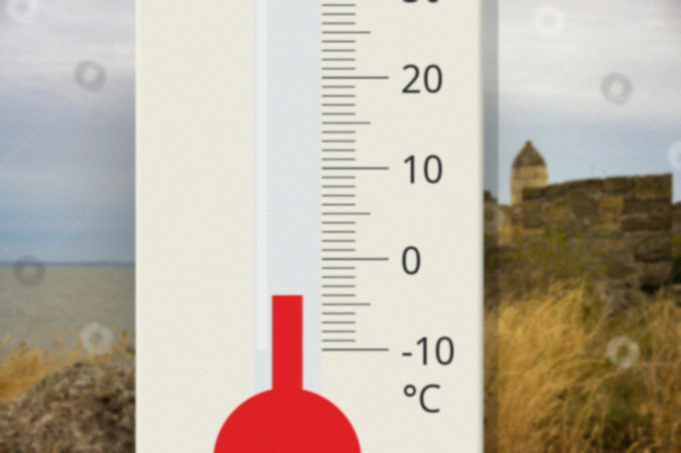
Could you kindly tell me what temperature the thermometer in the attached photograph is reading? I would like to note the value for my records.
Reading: -4 °C
